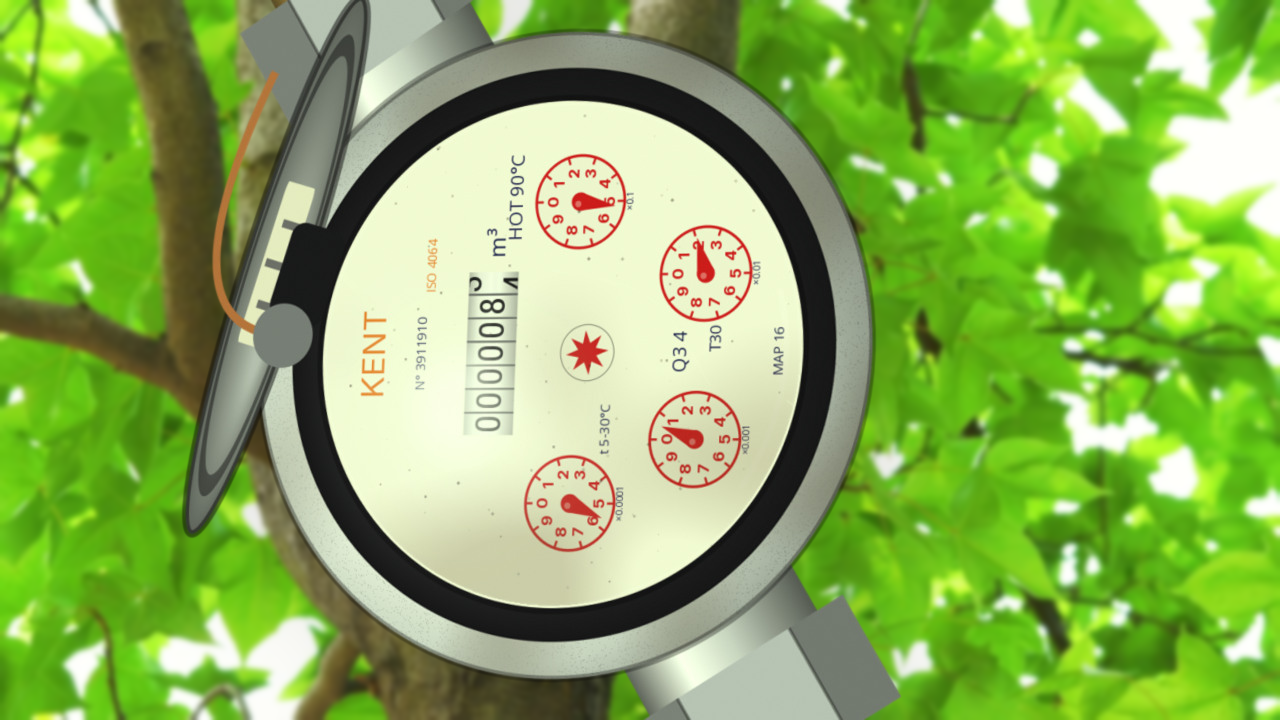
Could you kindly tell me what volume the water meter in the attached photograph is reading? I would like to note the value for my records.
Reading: 83.5205 m³
